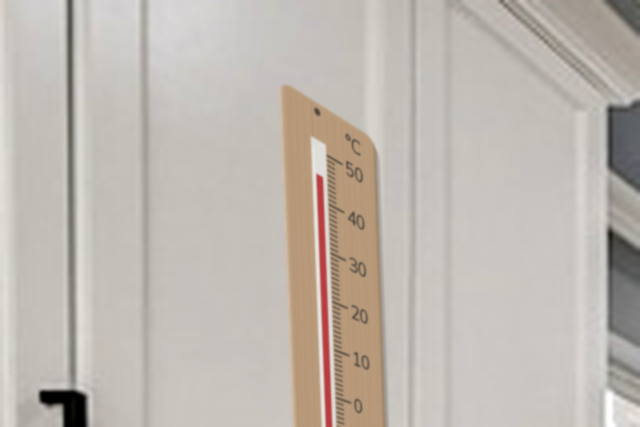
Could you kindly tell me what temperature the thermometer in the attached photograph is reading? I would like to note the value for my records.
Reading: 45 °C
